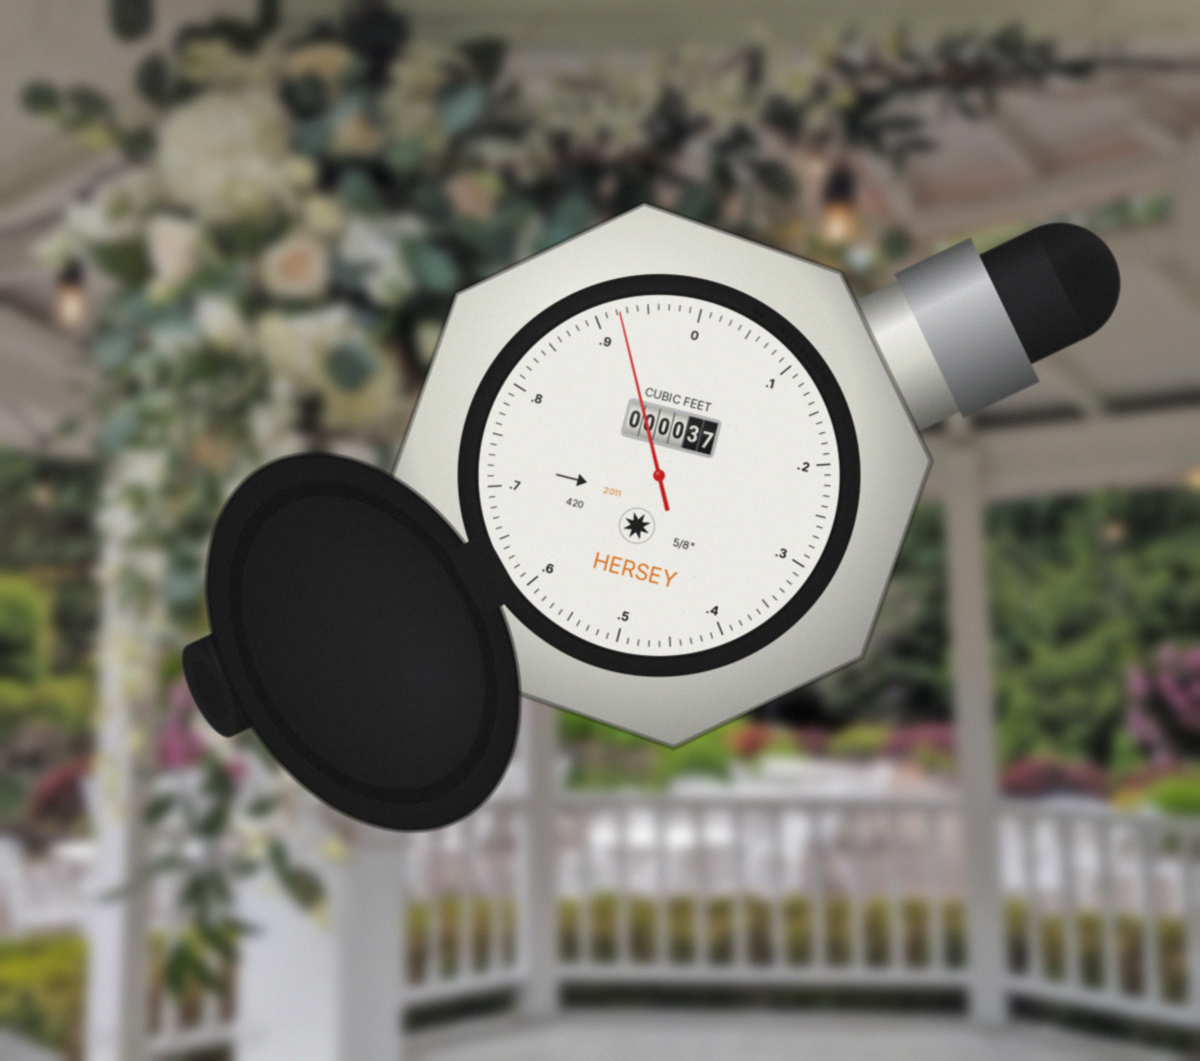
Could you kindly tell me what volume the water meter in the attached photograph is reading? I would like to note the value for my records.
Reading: 36.92 ft³
